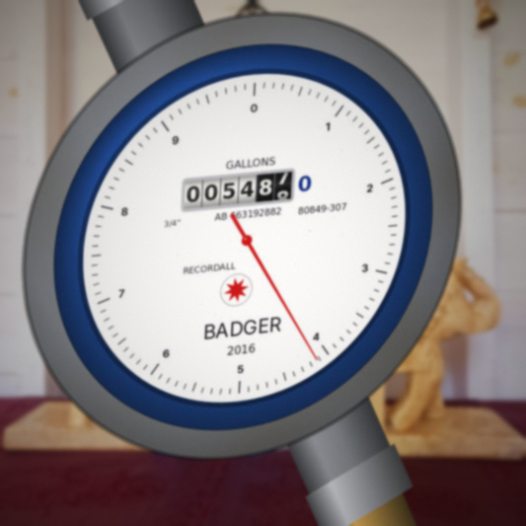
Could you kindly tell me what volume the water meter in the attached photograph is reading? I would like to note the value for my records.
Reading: 54874.1 gal
